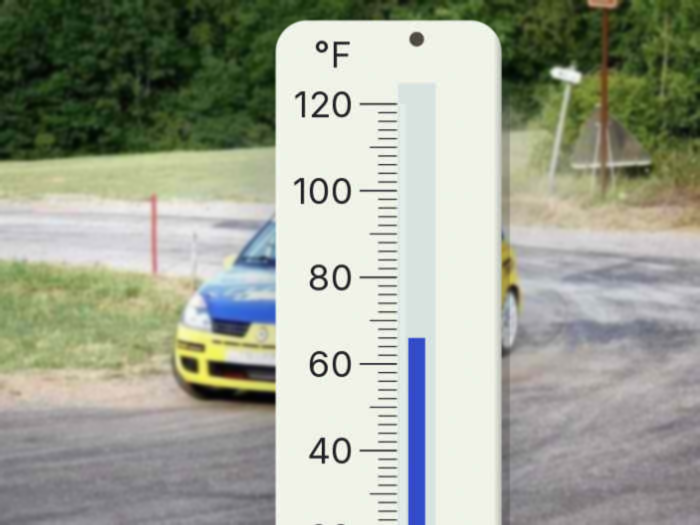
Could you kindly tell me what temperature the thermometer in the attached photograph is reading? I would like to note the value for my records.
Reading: 66 °F
